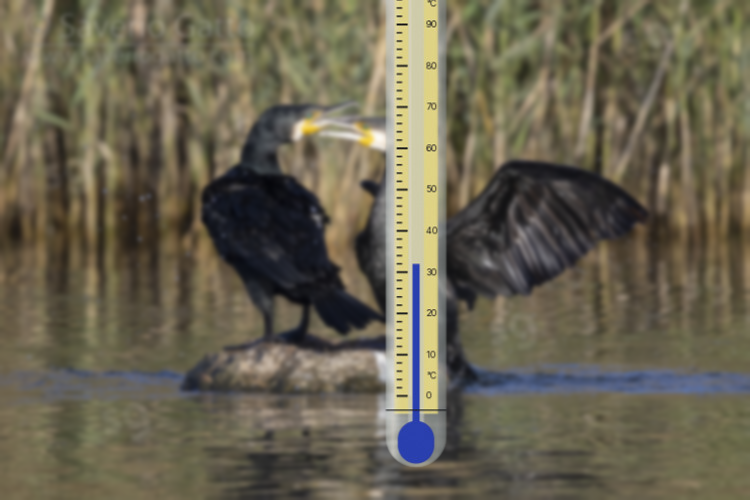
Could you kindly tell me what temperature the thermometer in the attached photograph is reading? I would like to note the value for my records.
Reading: 32 °C
